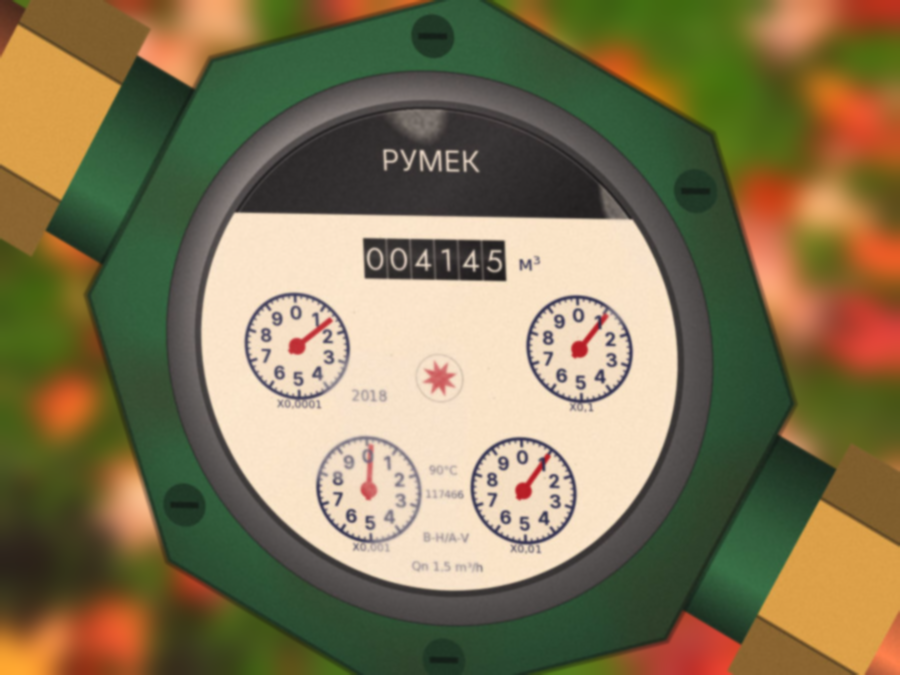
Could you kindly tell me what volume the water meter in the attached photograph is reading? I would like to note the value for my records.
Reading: 4145.1101 m³
